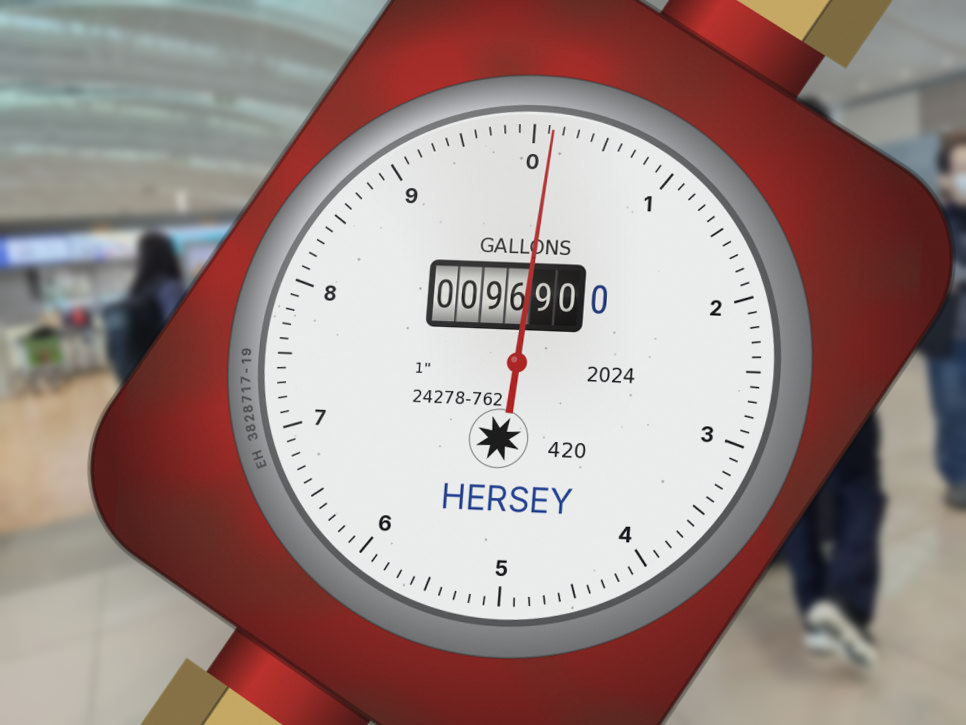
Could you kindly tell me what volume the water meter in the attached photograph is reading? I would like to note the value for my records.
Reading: 96900.1 gal
